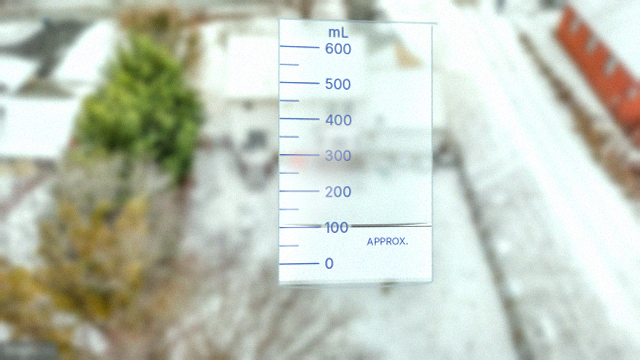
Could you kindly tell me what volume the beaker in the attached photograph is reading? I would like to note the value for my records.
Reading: 100 mL
